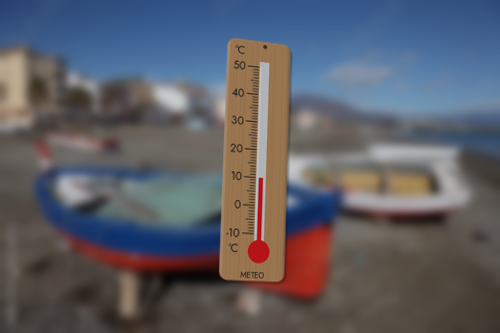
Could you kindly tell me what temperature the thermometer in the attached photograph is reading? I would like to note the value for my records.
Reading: 10 °C
